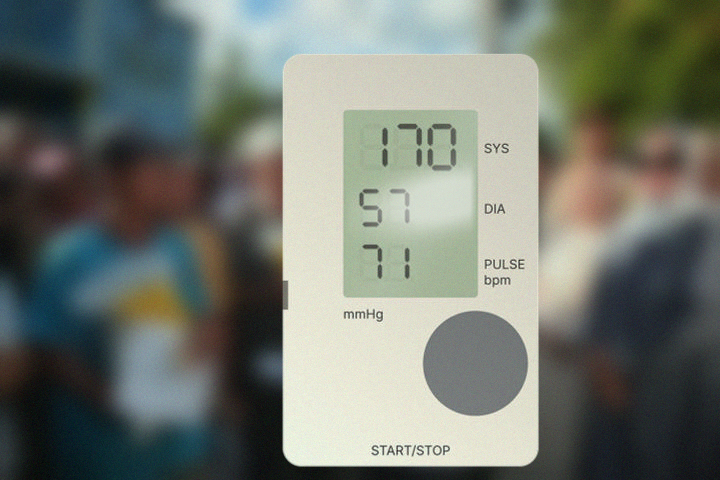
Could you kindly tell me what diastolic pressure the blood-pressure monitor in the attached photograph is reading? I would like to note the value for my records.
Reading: 57 mmHg
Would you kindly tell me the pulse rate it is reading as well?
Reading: 71 bpm
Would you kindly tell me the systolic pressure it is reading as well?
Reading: 170 mmHg
